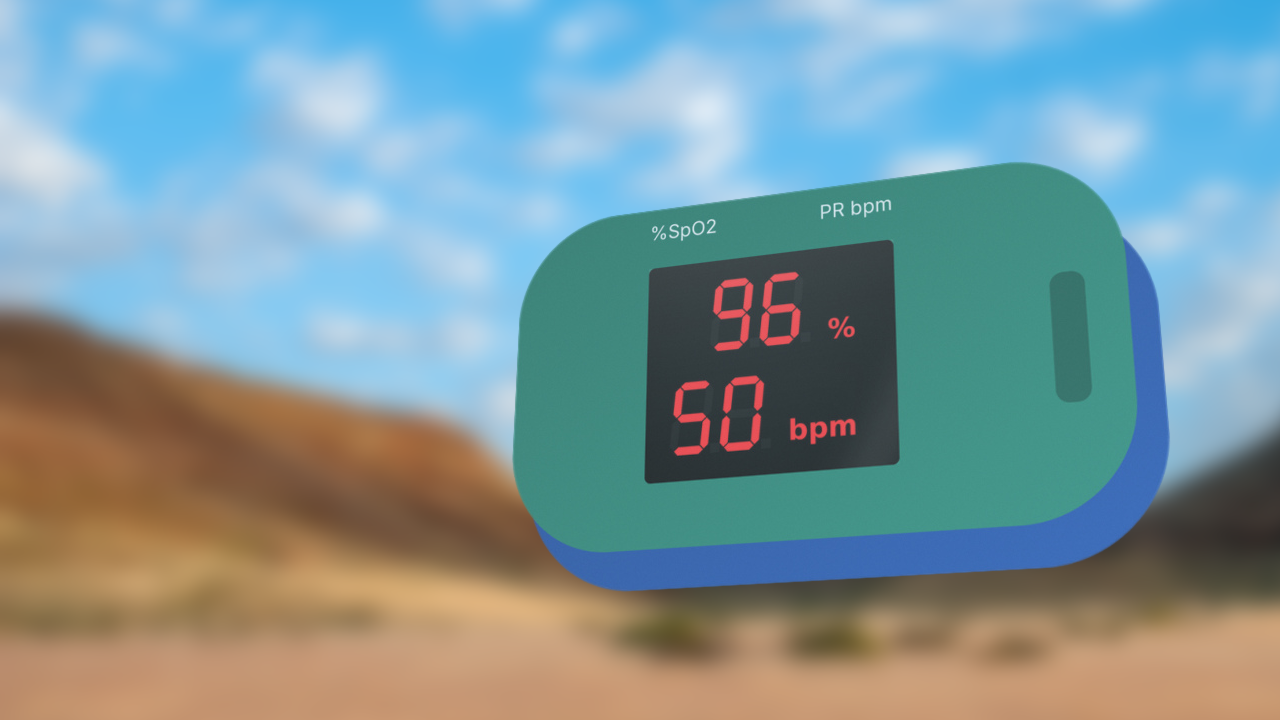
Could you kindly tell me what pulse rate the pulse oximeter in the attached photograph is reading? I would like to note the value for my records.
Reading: 50 bpm
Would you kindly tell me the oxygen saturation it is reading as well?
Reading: 96 %
